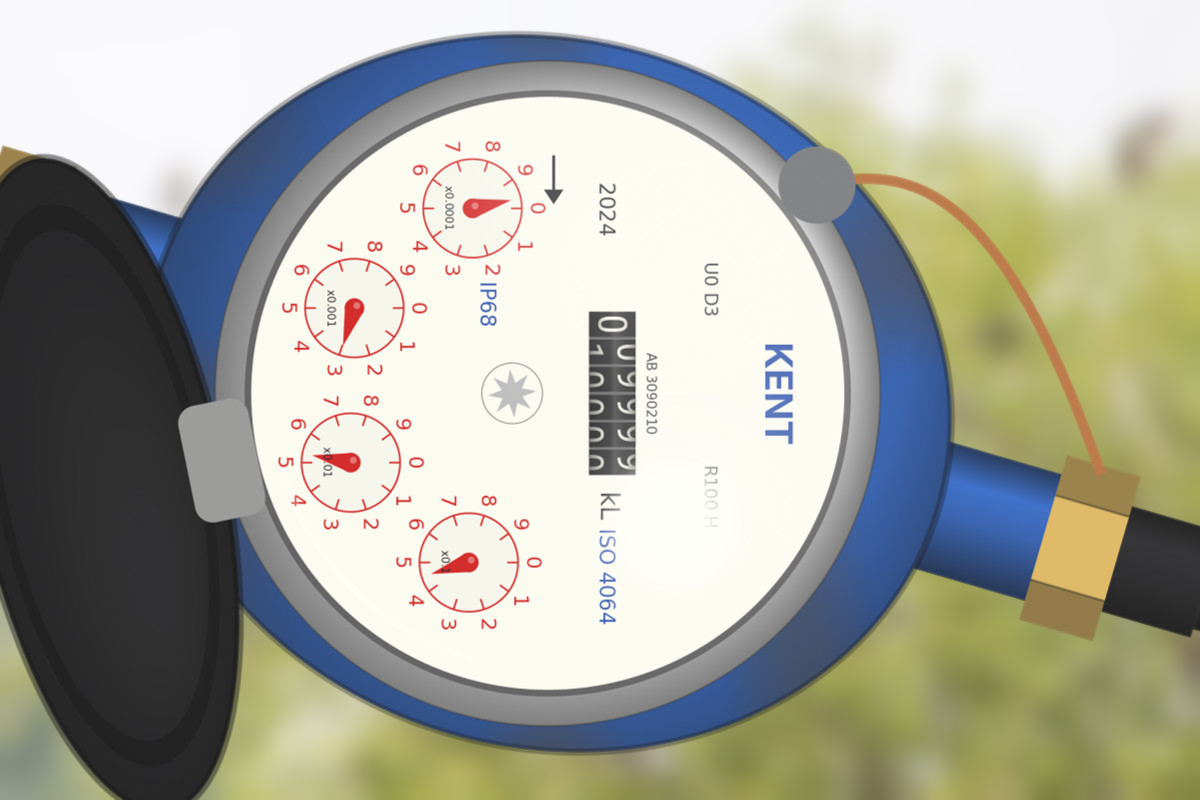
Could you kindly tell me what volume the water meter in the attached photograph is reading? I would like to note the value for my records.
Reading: 9999.4529 kL
